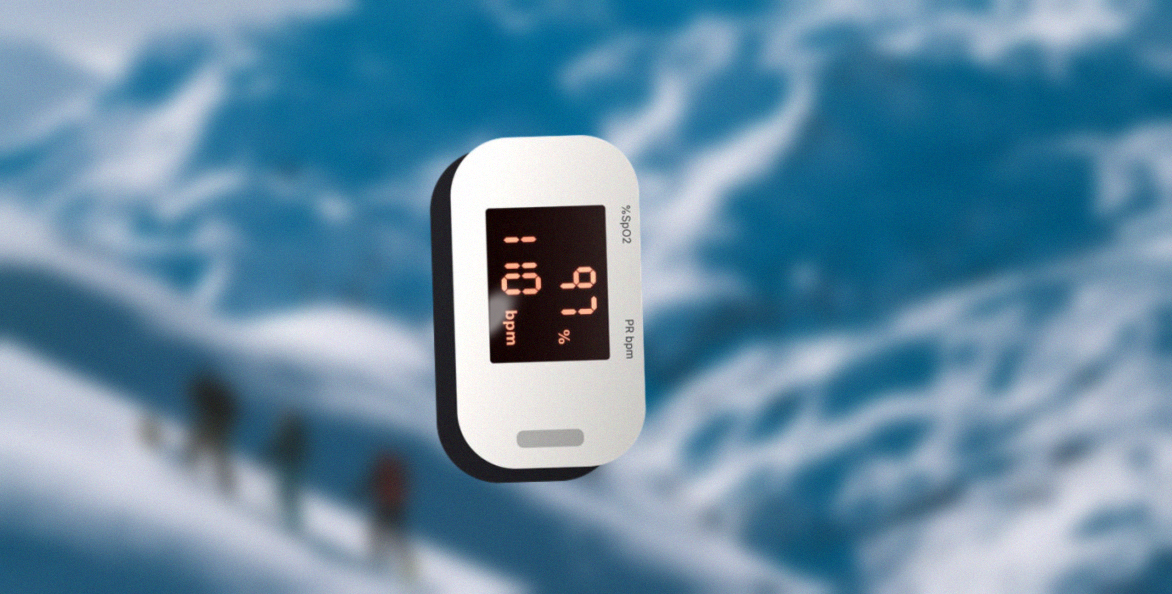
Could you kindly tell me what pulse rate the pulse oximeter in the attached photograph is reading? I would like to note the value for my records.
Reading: 110 bpm
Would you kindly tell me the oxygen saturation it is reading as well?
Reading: 97 %
